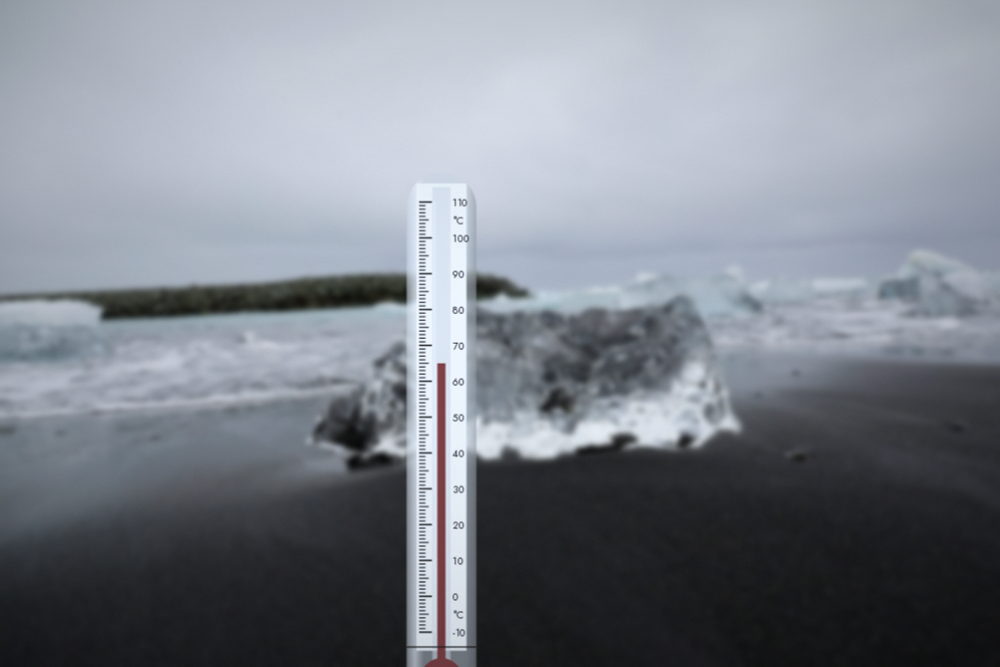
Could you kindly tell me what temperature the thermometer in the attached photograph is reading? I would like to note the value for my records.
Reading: 65 °C
